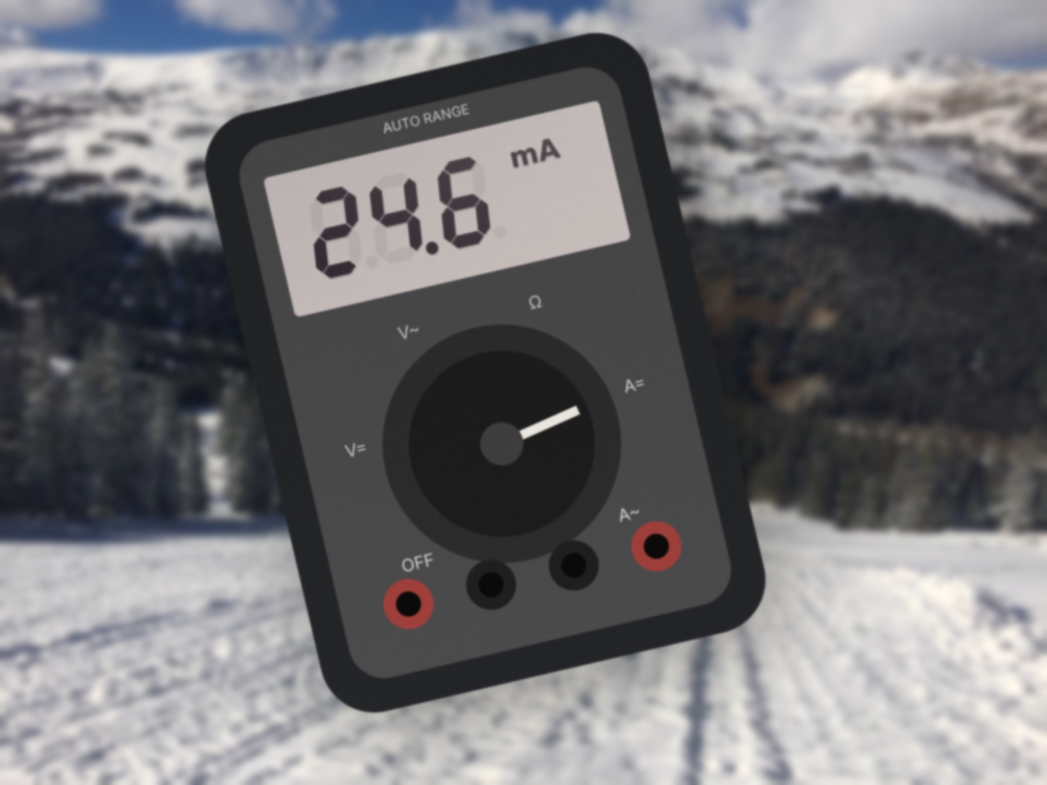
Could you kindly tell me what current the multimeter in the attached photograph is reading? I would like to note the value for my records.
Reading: 24.6 mA
